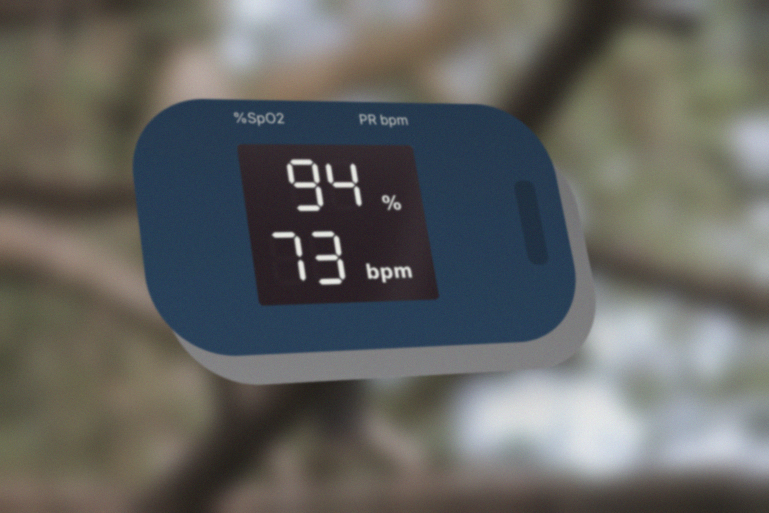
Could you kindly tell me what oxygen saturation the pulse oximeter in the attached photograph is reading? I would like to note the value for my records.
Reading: 94 %
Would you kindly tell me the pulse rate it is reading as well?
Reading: 73 bpm
